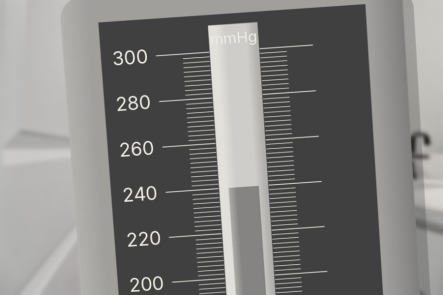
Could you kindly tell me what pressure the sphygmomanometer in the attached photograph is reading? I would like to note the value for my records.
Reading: 240 mmHg
